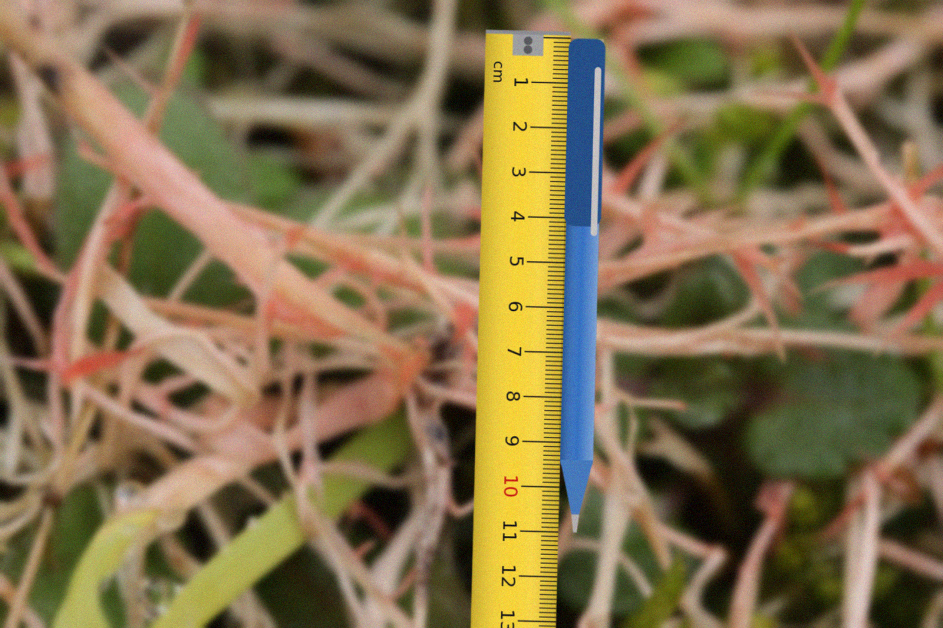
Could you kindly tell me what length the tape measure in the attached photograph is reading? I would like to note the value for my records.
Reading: 11 cm
